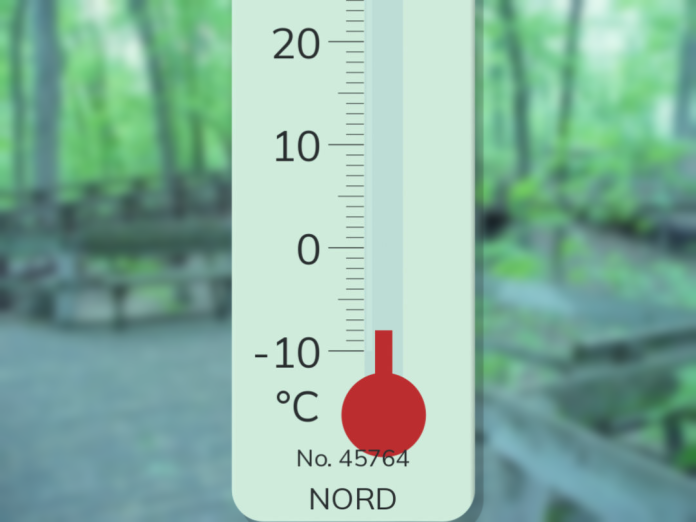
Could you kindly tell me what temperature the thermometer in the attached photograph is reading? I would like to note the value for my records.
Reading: -8 °C
